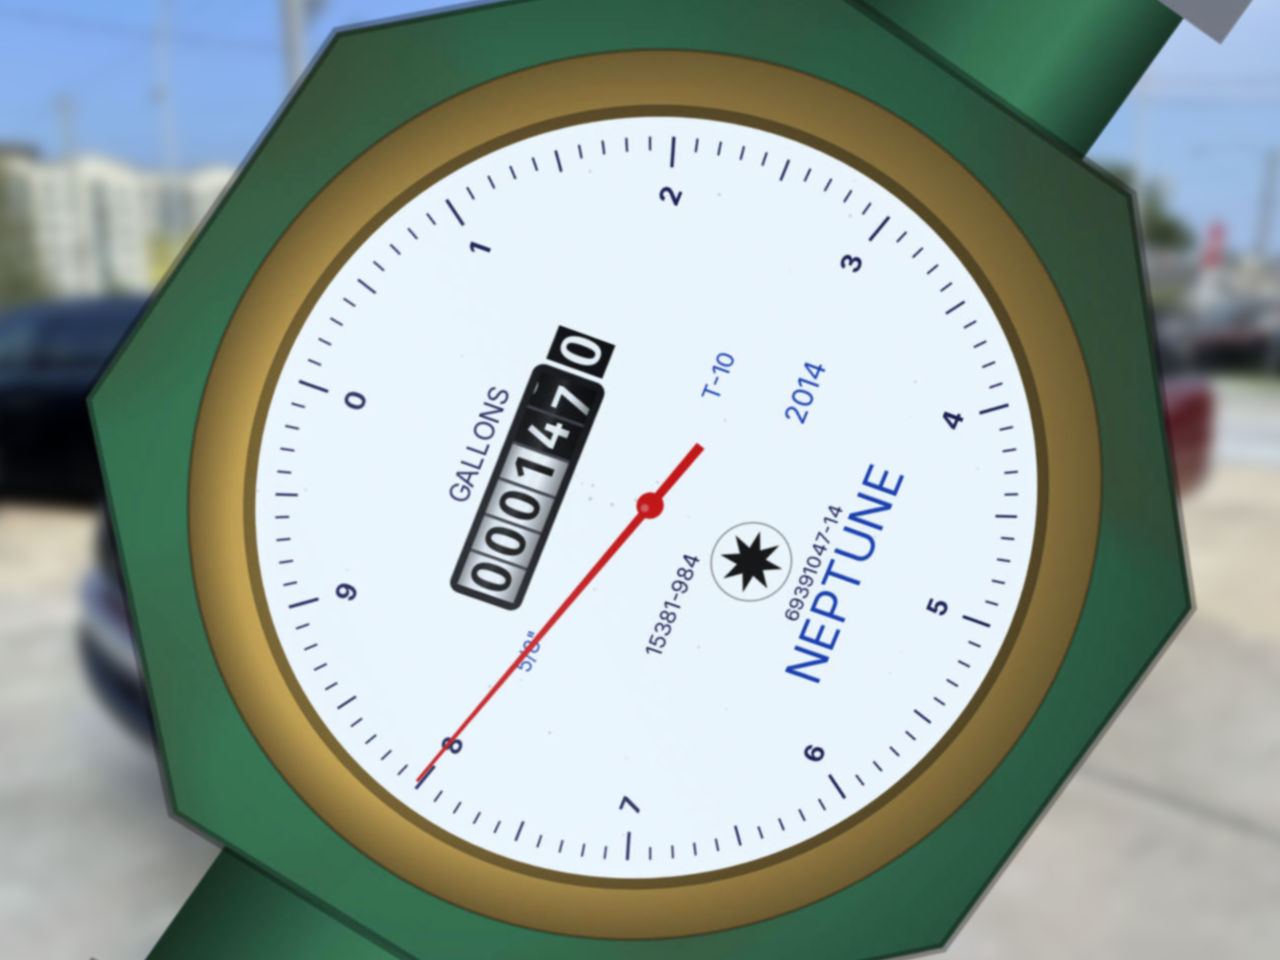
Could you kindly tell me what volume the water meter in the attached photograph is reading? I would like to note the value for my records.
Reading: 1468.0 gal
